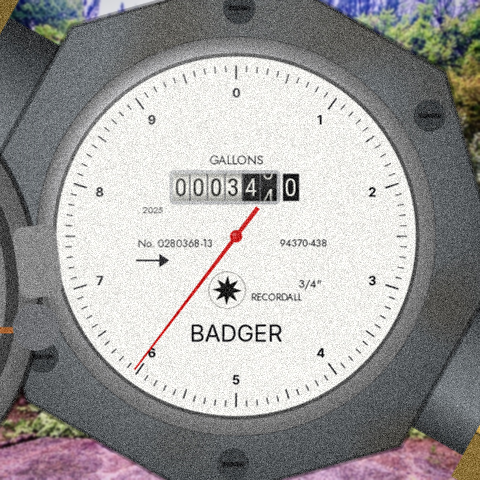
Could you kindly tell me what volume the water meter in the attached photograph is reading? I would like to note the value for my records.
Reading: 3436.0 gal
